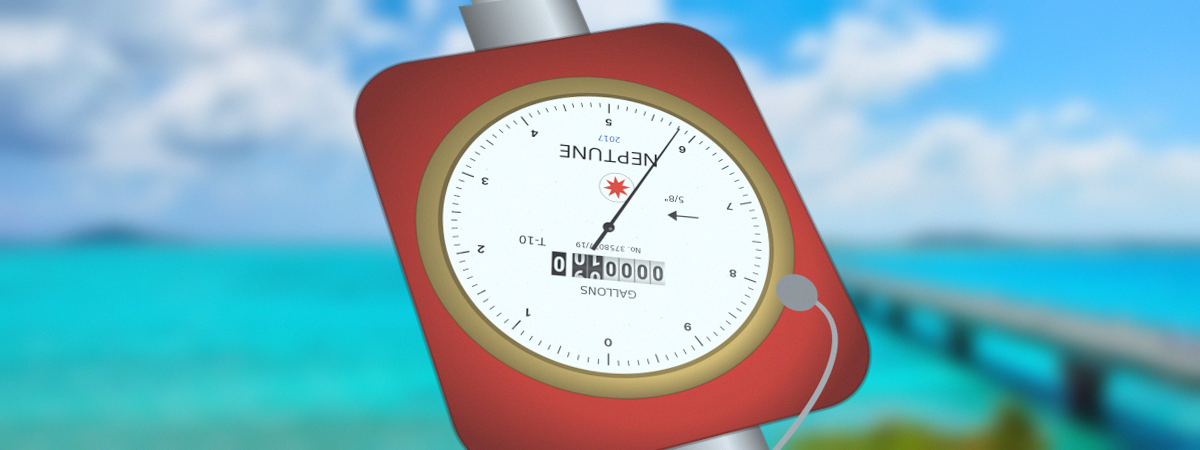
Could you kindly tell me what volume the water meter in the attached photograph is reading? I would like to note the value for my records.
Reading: 95.8 gal
